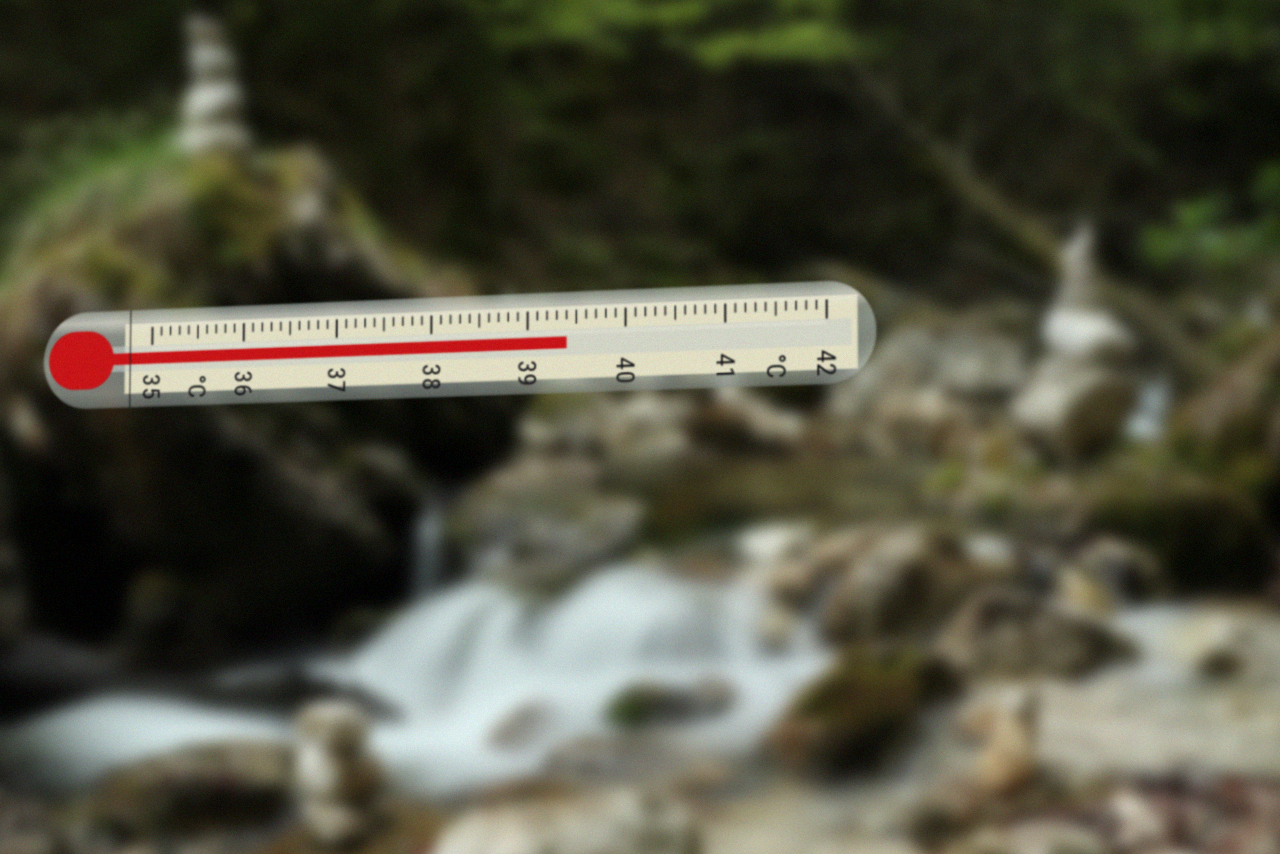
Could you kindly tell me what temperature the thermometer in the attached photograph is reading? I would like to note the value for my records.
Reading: 39.4 °C
